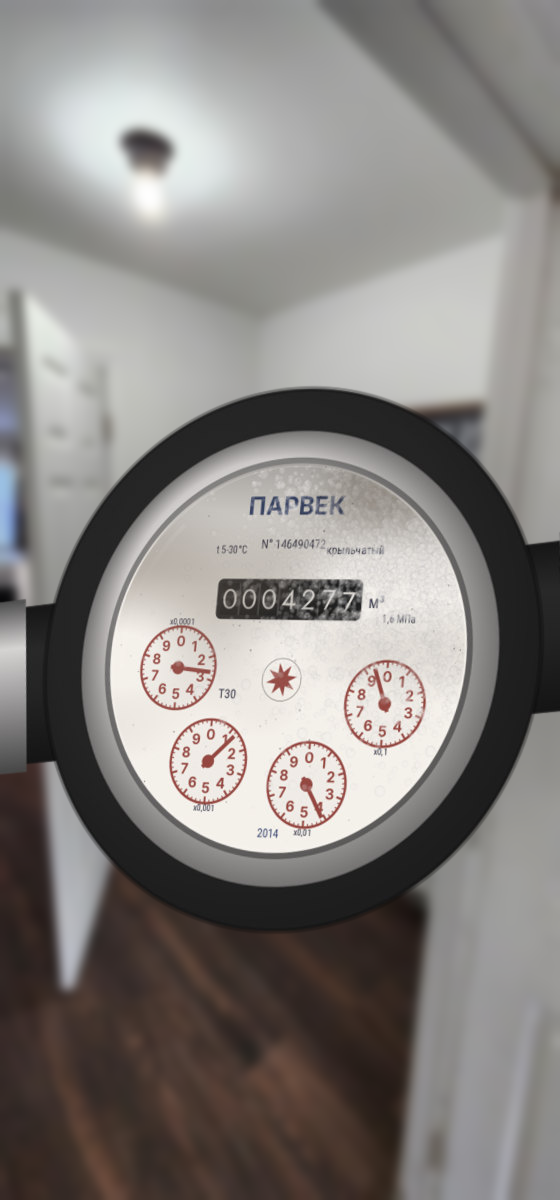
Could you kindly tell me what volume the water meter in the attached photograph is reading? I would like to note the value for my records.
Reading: 4276.9412 m³
